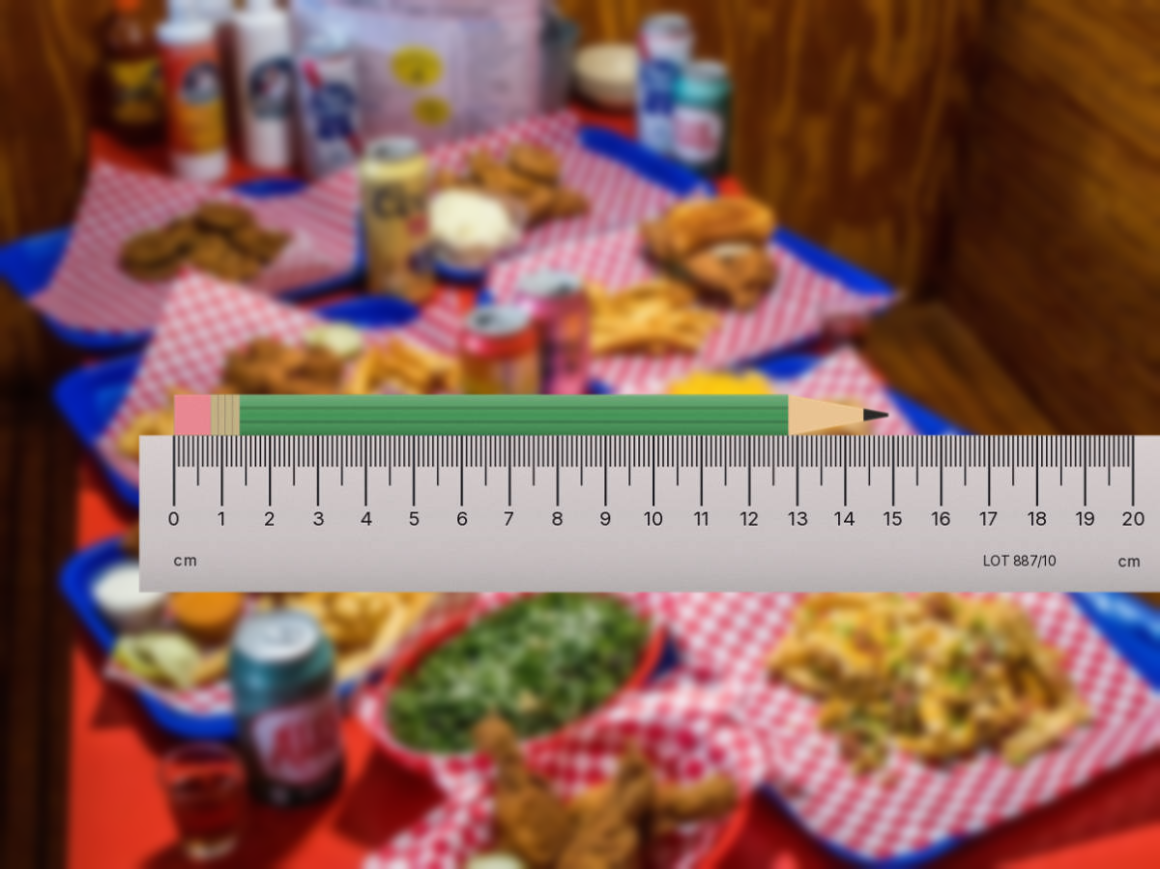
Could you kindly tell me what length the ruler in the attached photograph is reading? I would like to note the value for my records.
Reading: 14.9 cm
